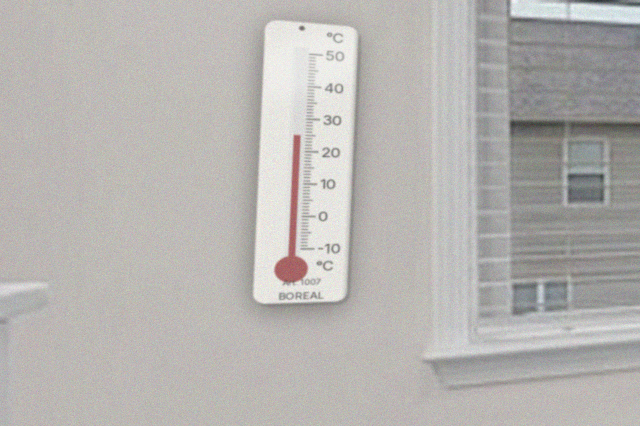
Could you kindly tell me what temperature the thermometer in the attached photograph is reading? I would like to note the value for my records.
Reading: 25 °C
